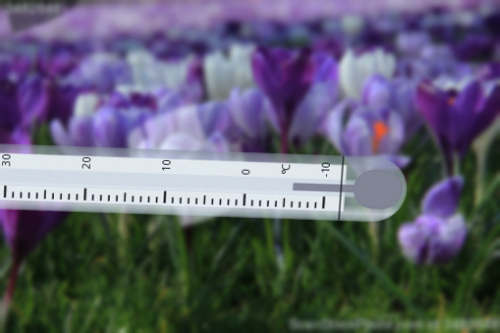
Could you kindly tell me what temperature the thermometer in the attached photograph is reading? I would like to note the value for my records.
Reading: -6 °C
